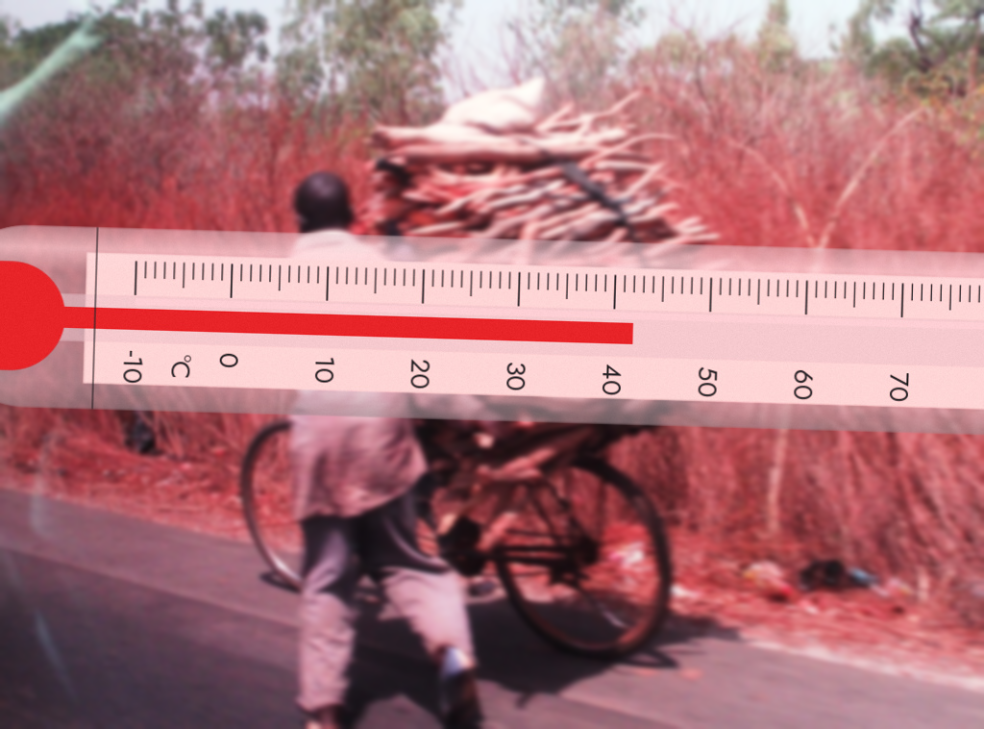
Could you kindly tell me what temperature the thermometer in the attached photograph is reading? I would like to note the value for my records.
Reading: 42 °C
